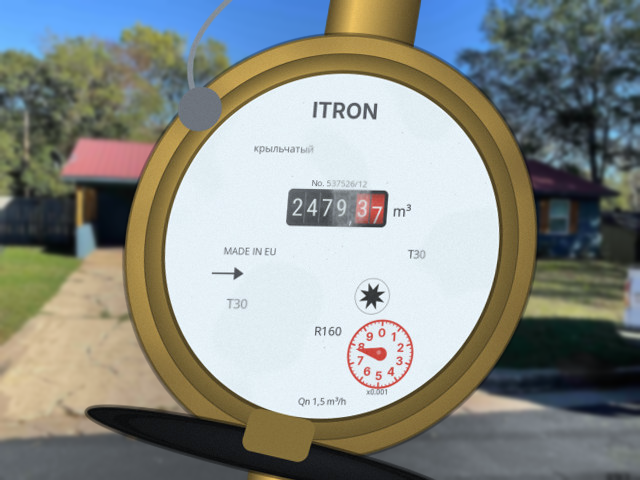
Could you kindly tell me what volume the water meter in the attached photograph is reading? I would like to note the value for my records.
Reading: 2479.367 m³
